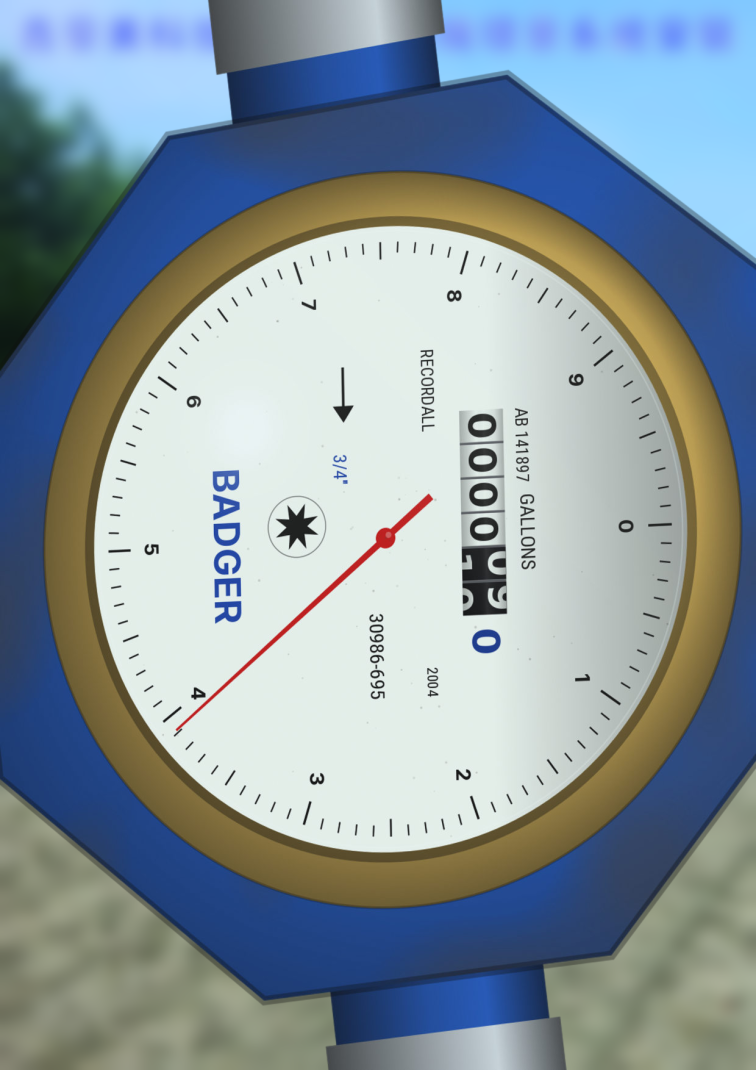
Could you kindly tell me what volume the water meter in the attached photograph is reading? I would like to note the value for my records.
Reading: 93.9 gal
